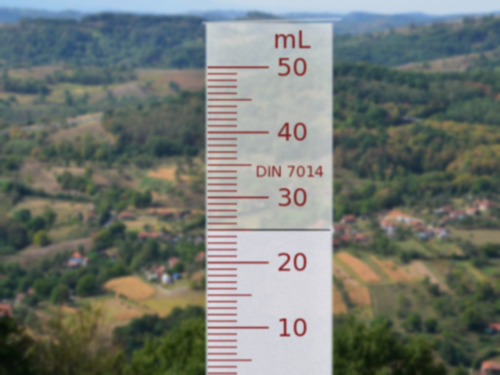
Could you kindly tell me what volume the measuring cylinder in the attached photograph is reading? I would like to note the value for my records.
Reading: 25 mL
